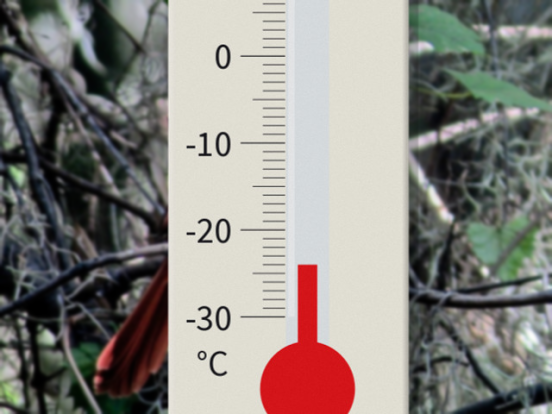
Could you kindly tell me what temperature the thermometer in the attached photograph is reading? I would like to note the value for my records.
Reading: -24 °C
